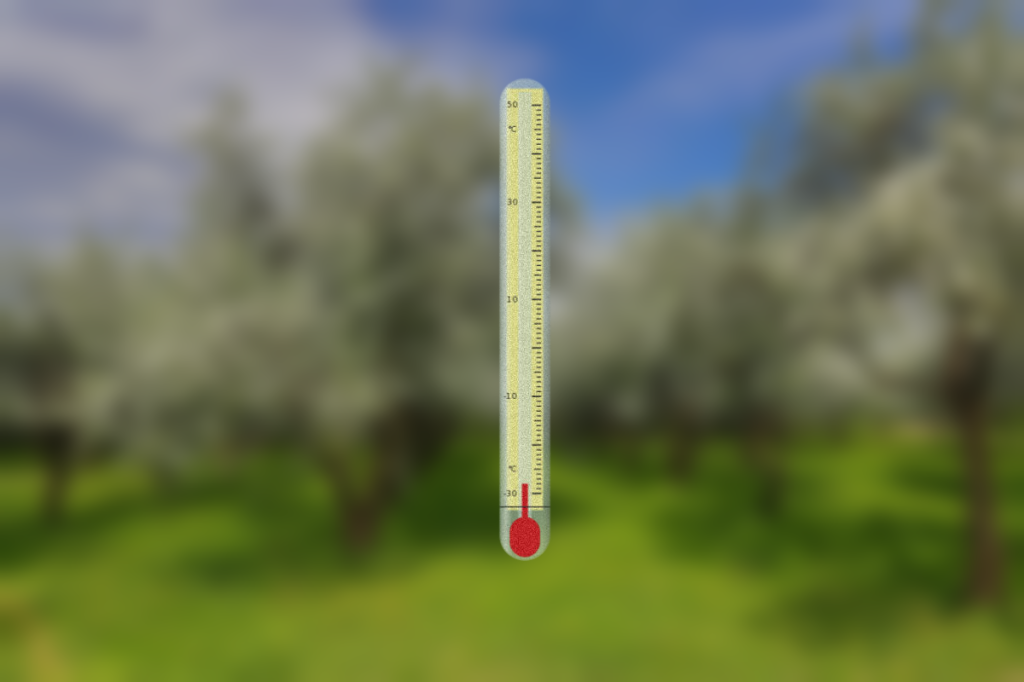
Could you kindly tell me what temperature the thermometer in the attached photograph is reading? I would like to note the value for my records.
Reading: -28 °C
